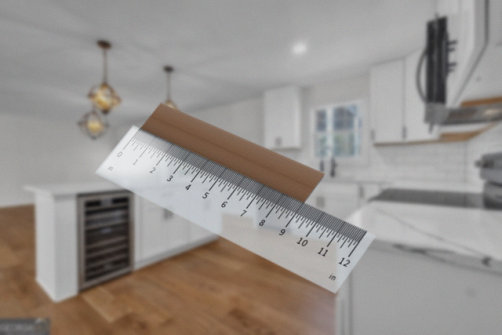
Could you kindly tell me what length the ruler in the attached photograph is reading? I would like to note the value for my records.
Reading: 9 in
